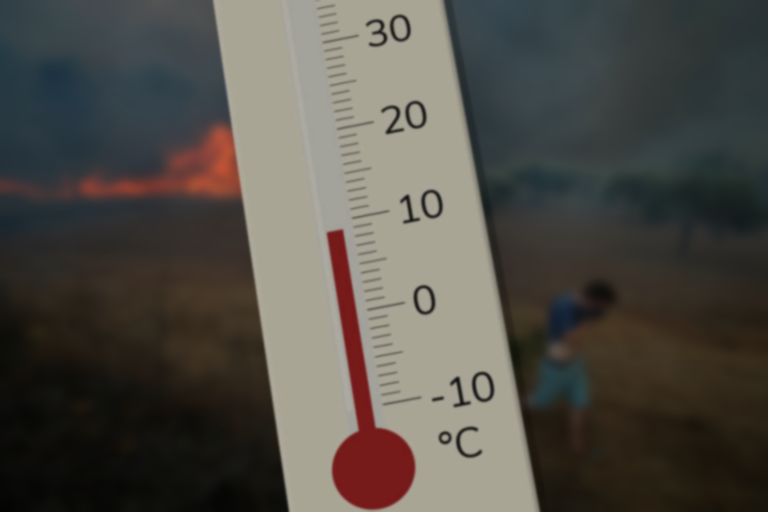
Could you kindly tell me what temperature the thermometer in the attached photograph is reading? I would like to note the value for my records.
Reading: 9 °C
